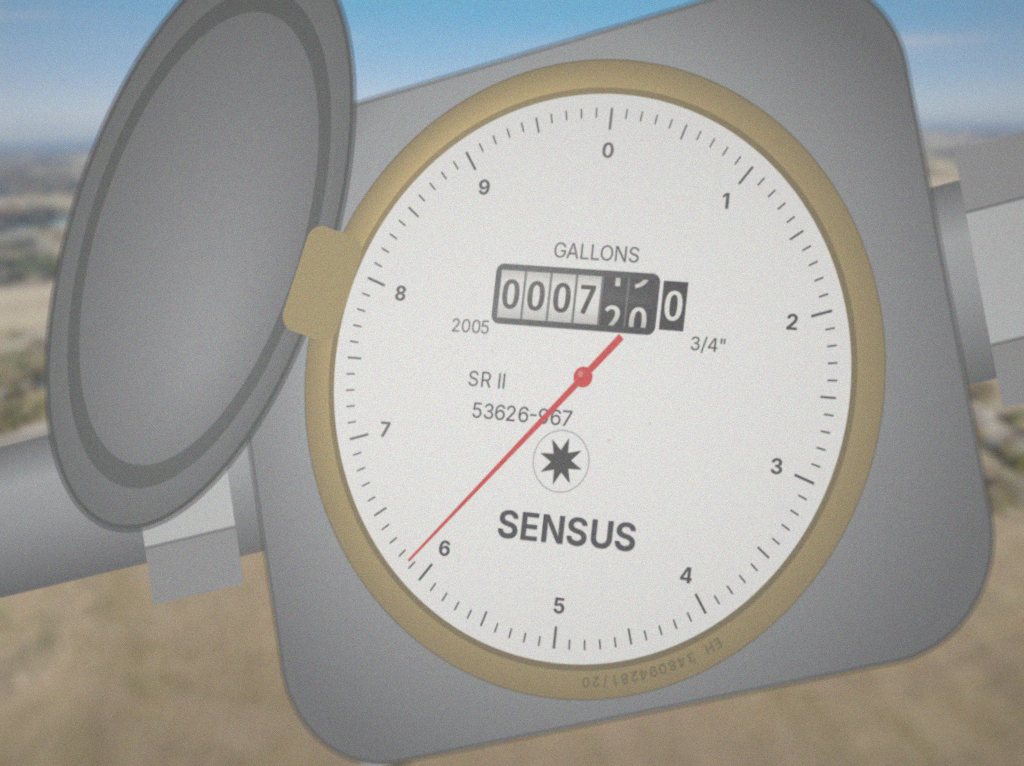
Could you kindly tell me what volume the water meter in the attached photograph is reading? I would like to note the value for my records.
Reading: 7196.1 gal
